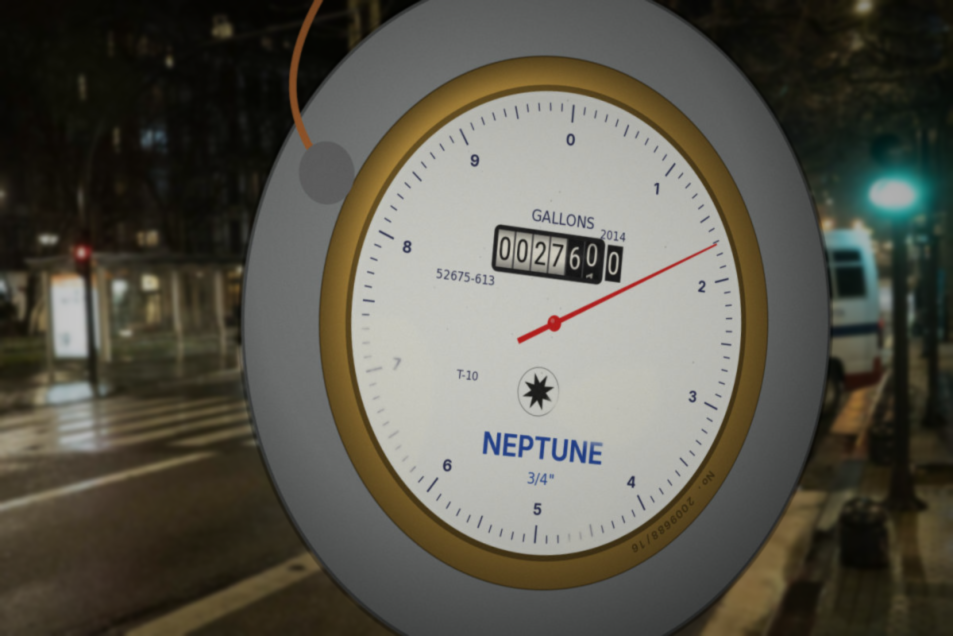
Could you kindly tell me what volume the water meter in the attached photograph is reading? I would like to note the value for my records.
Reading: 27601.7 gal
